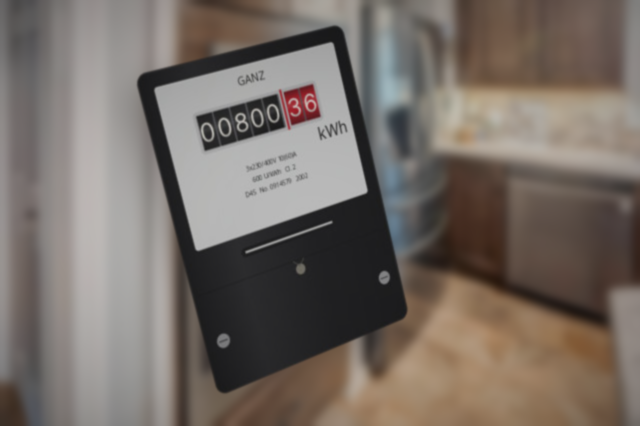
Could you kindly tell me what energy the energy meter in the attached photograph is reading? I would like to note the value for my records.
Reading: 800.36 kWh
